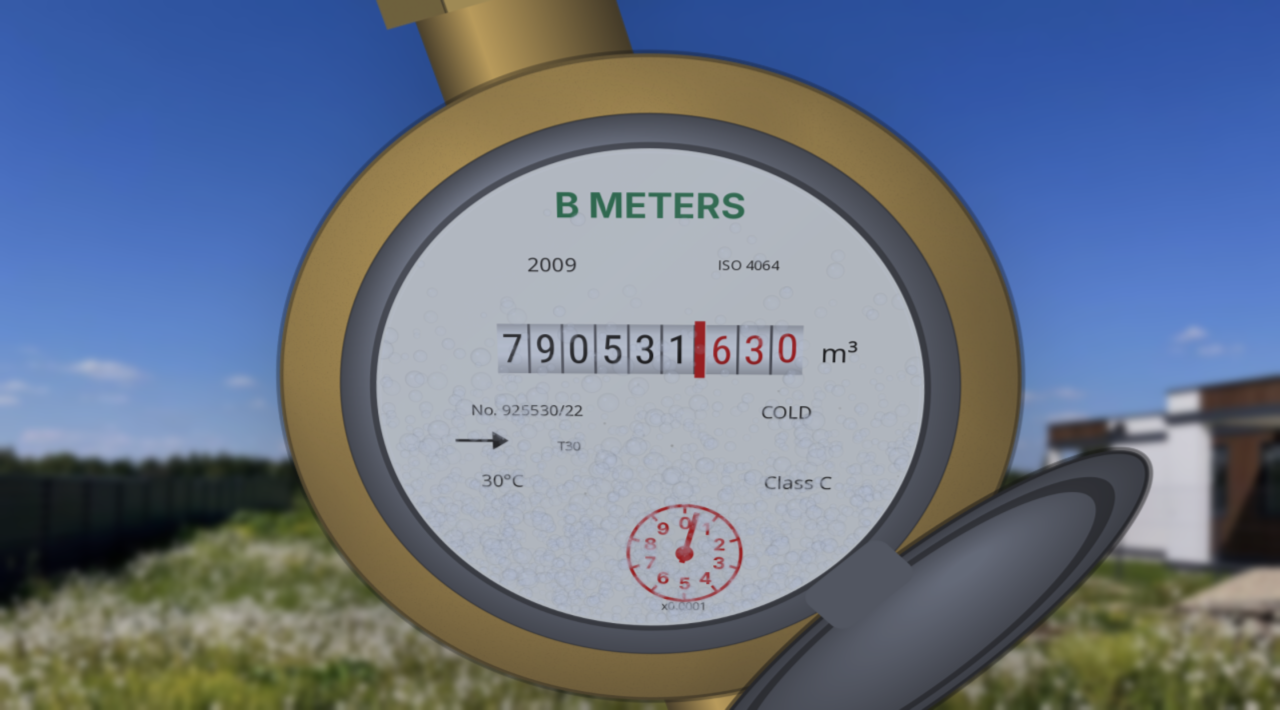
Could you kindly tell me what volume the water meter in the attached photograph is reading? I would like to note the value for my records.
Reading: 790531.6300 m³
